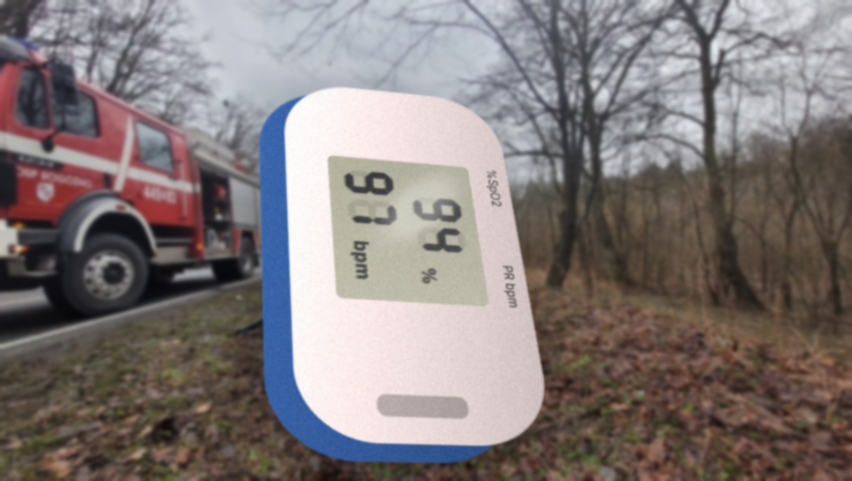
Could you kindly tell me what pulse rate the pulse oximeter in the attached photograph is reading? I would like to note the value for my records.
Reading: 97 bpm
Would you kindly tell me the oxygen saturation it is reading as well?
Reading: 94 %
